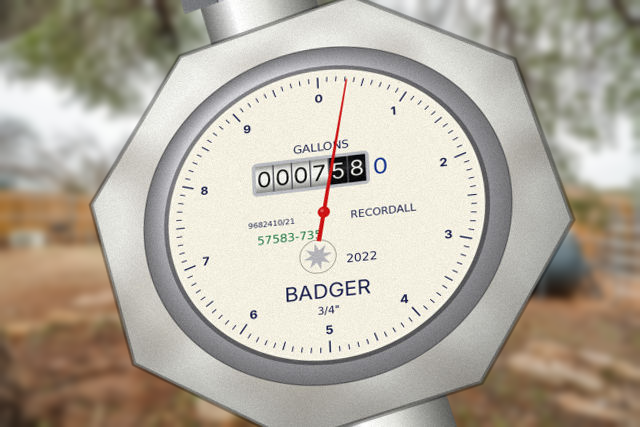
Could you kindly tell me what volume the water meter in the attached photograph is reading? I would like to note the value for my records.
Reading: 7580.3 gal
